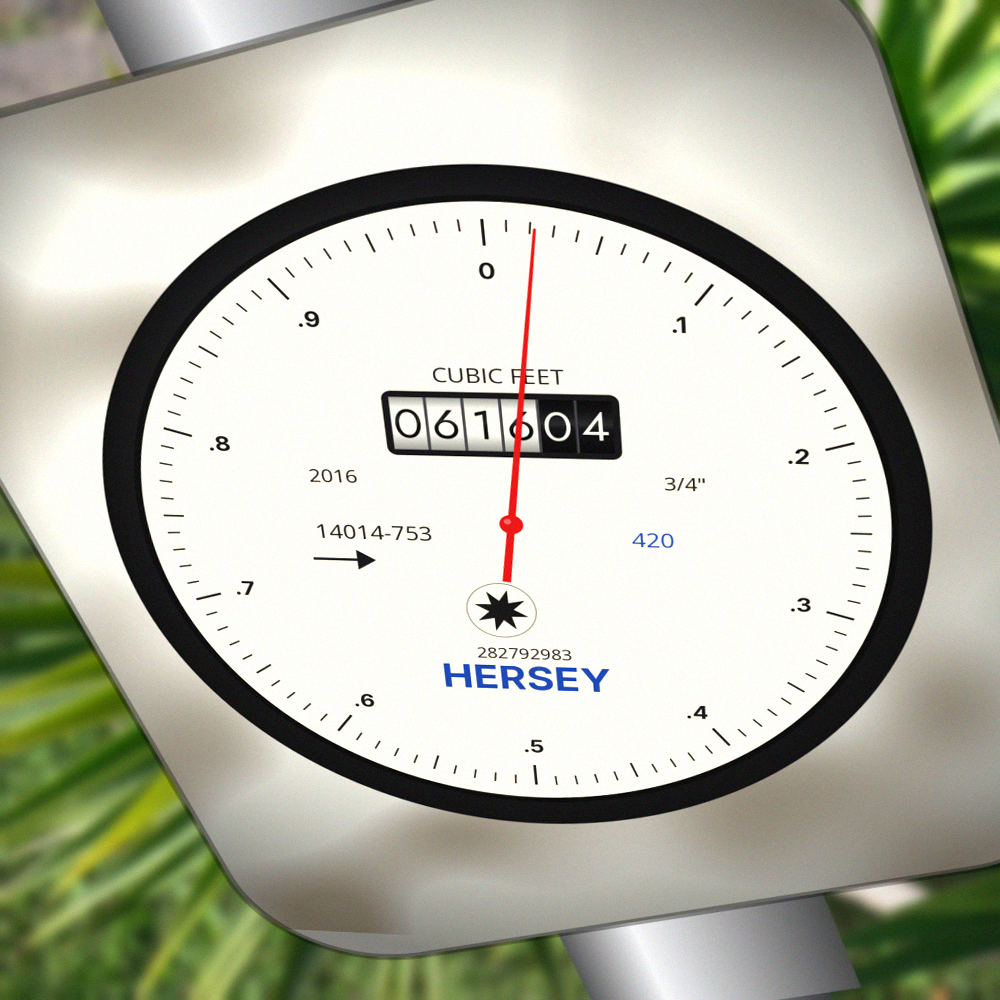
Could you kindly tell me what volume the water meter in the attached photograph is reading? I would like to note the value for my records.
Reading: 61604.02 ft³
